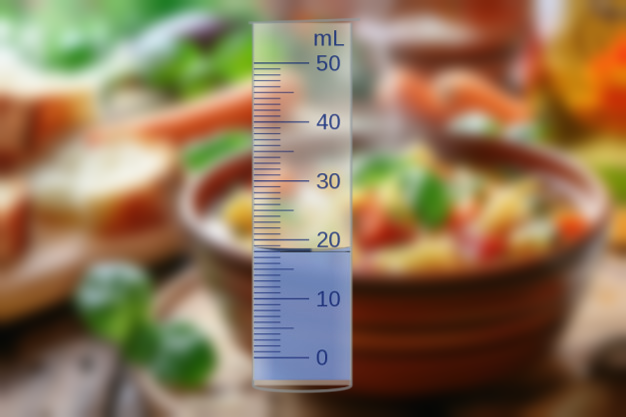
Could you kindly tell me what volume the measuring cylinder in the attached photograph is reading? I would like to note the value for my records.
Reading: 18 mL
